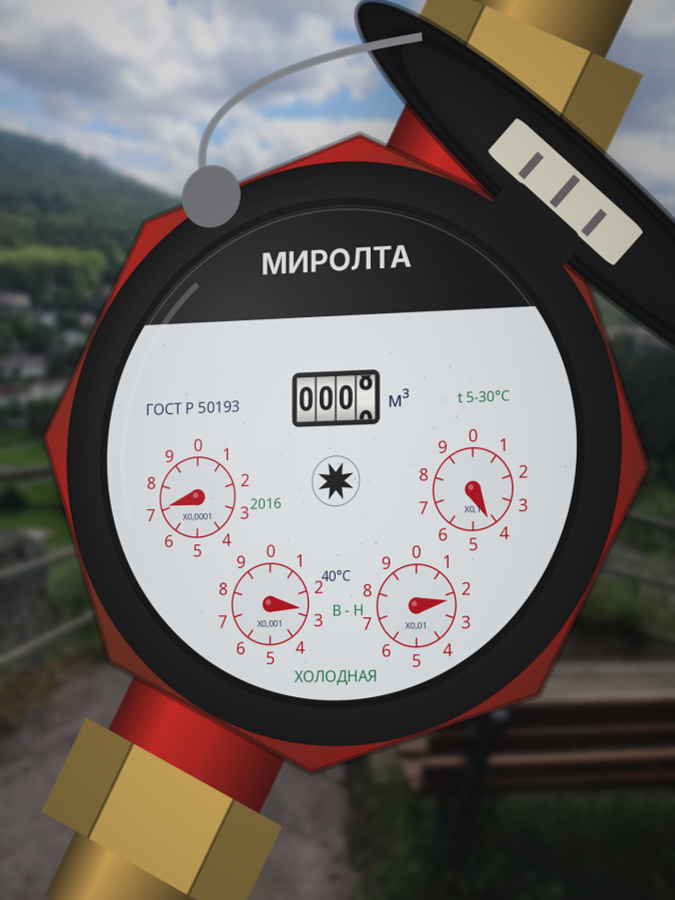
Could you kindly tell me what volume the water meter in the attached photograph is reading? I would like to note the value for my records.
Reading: 8.4227 m³
